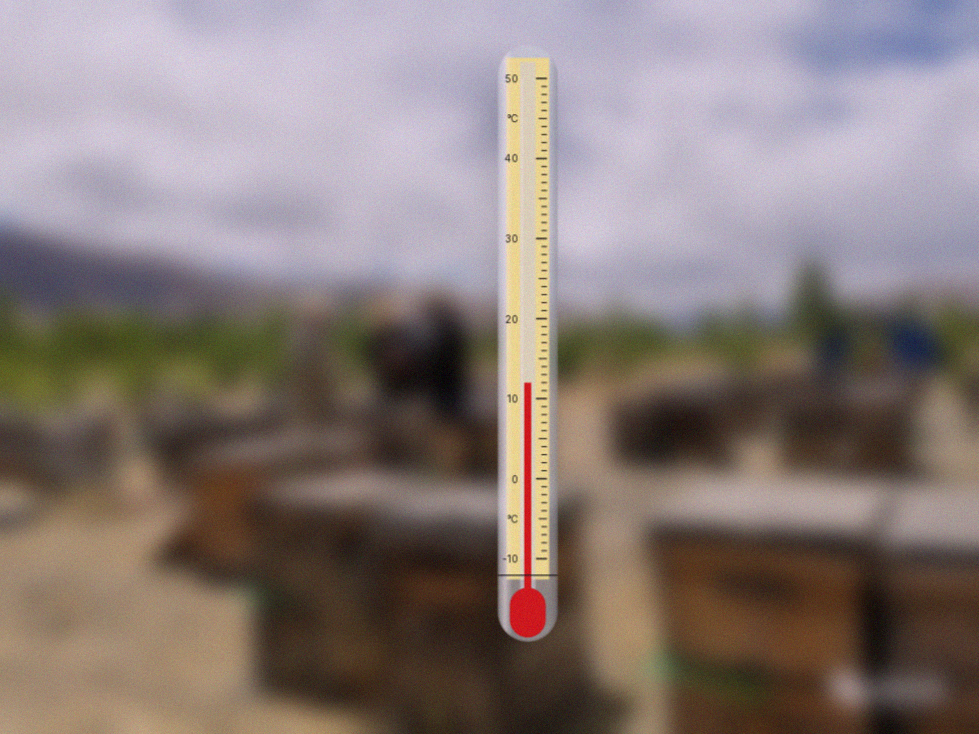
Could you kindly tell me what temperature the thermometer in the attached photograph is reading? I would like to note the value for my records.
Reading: 12 °C
